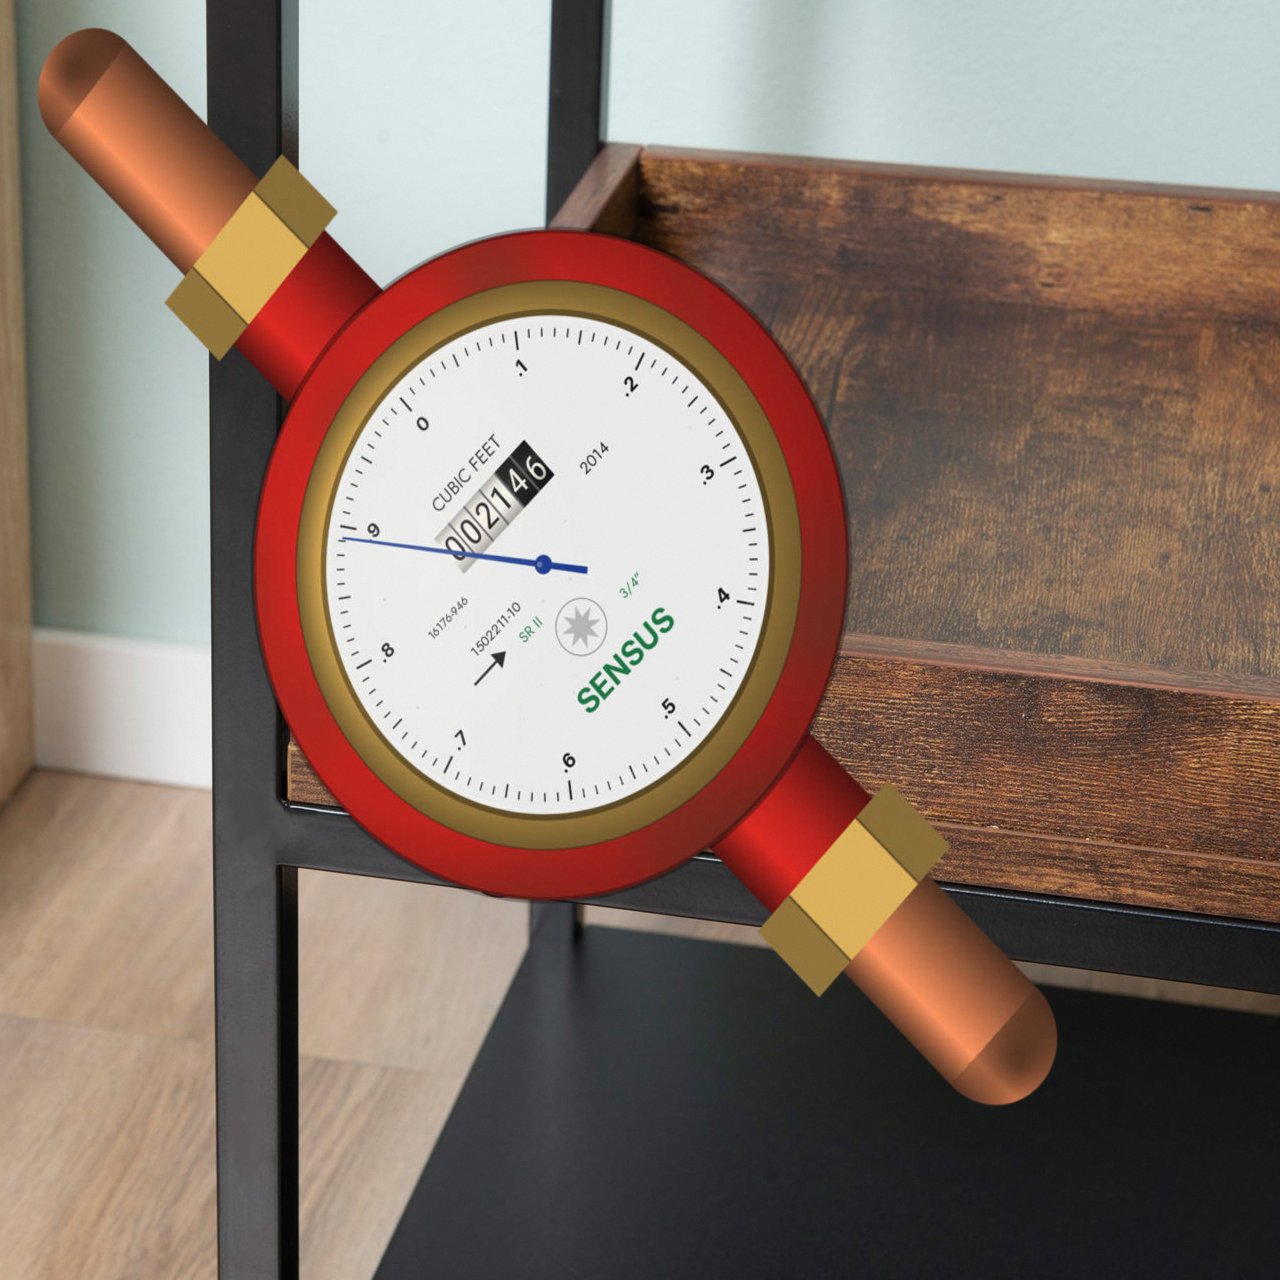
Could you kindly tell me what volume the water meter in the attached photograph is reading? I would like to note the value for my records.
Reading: 2145.89 ft³
